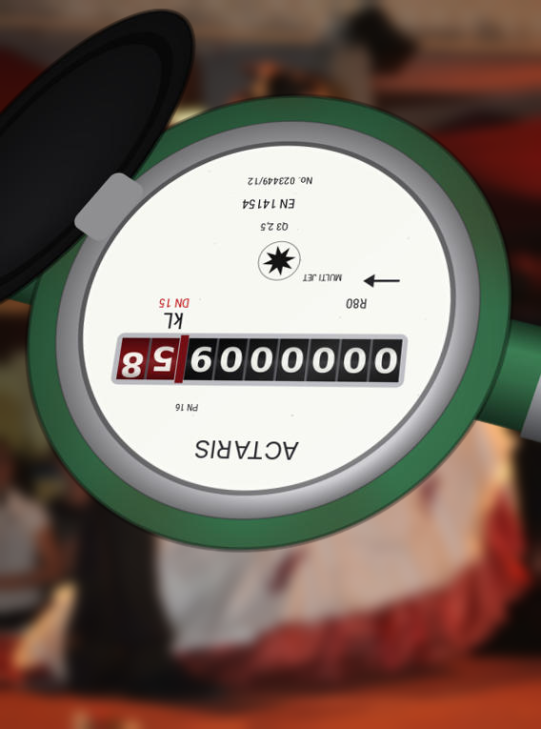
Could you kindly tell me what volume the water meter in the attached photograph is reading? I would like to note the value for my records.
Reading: 9.58 kL
